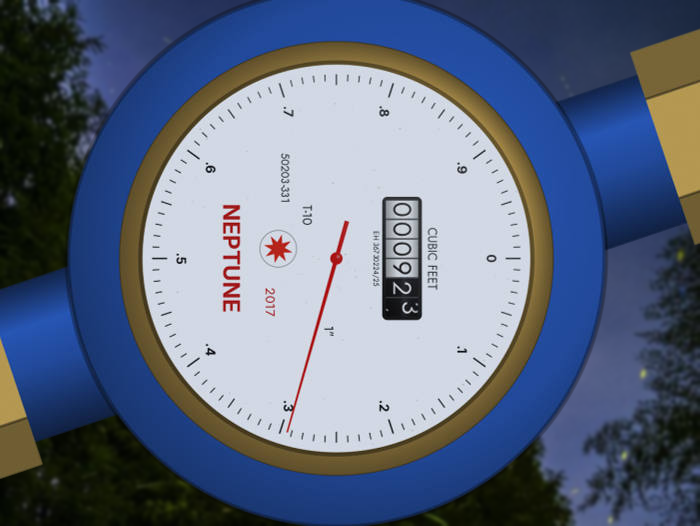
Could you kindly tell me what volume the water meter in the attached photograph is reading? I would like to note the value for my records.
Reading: 923.29 ft³
